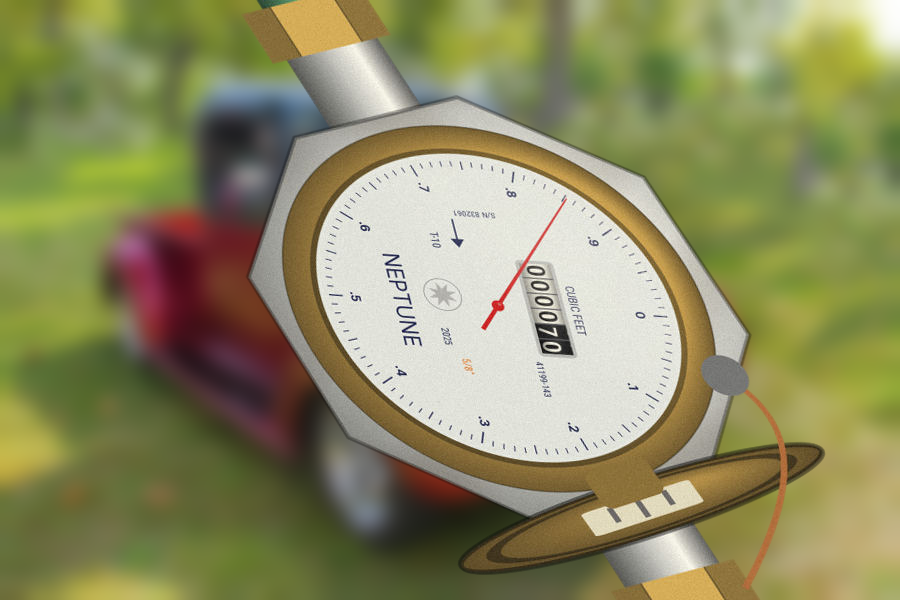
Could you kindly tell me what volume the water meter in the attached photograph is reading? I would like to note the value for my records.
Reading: 69.85 ft³
